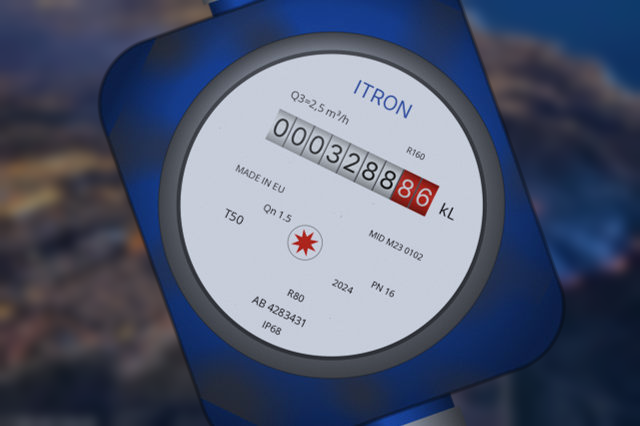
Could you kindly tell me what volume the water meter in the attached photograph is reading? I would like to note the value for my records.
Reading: 3288.86 kL
